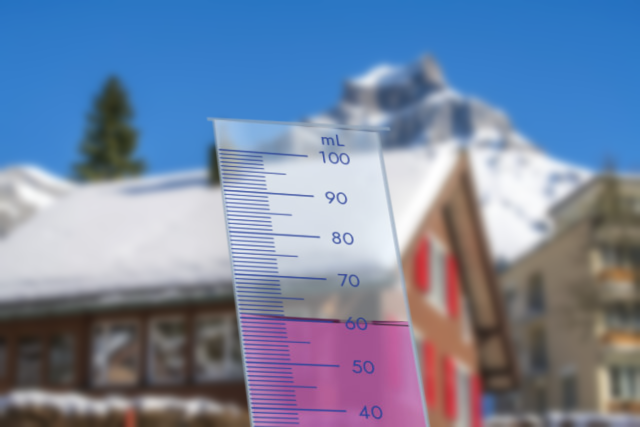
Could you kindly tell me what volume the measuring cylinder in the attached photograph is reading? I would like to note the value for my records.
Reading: 60 mL
